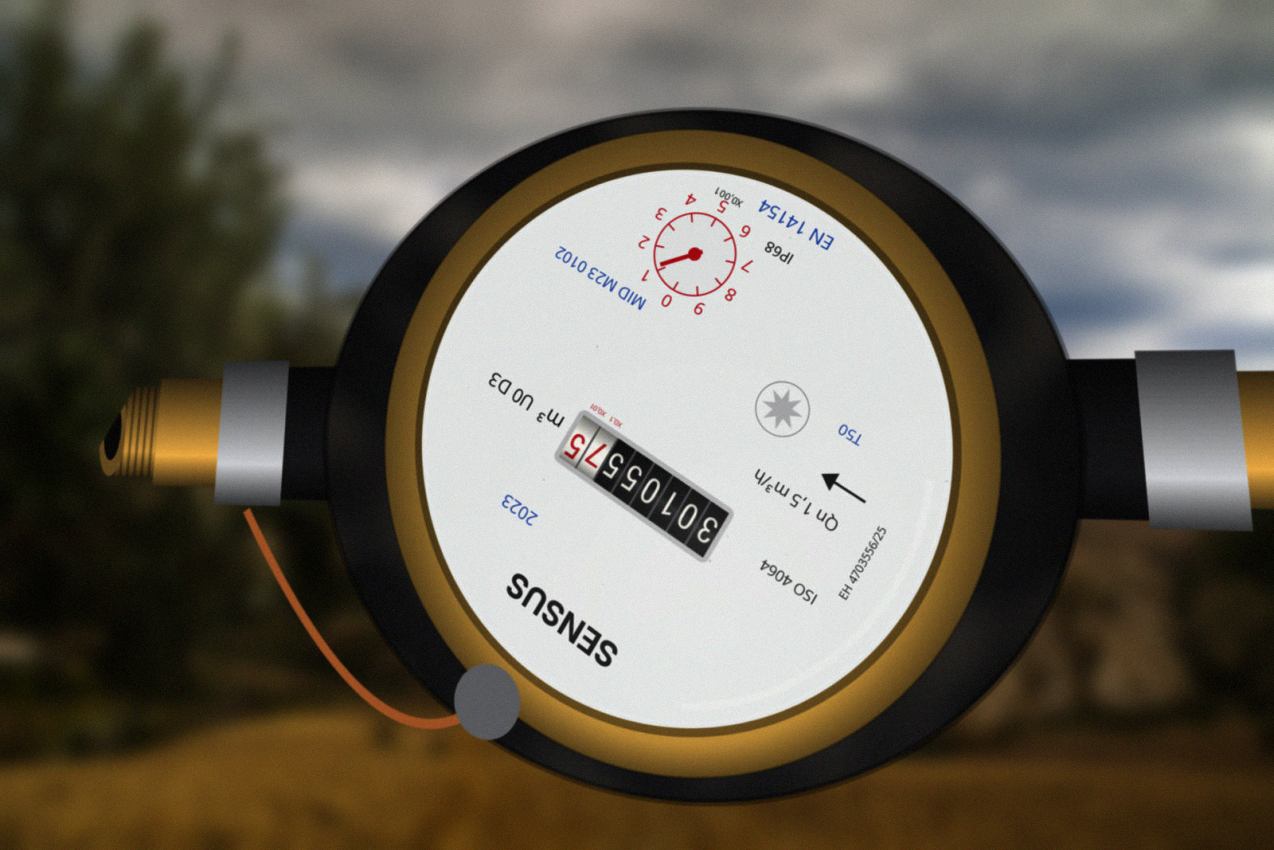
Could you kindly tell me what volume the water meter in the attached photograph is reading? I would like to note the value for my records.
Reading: 301055.751 m³
